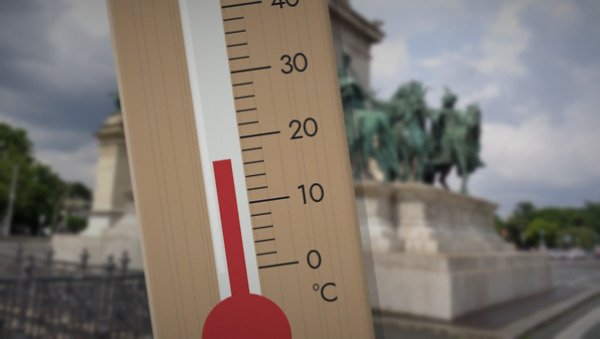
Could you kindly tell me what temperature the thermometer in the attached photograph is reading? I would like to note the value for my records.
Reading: 17 °C
